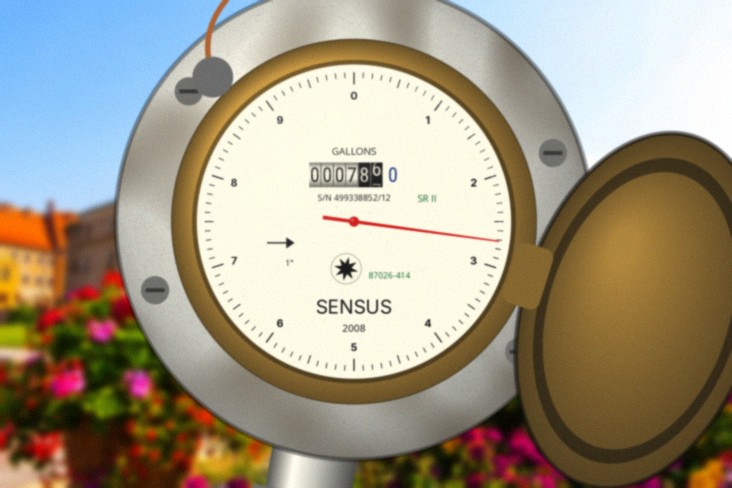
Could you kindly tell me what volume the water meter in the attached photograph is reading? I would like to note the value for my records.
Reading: 7862.7 gal
